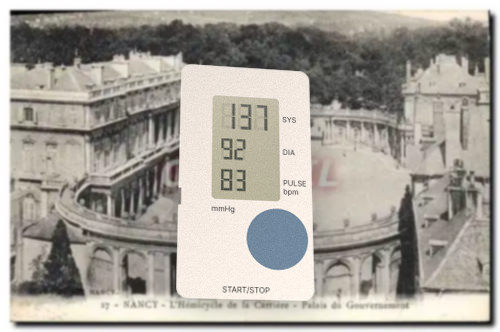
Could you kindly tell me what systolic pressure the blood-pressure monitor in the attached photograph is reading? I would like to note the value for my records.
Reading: 137 mmHg
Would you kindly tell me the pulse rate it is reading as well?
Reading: 83 bpm
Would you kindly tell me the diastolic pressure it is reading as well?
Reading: 92 mmHg
